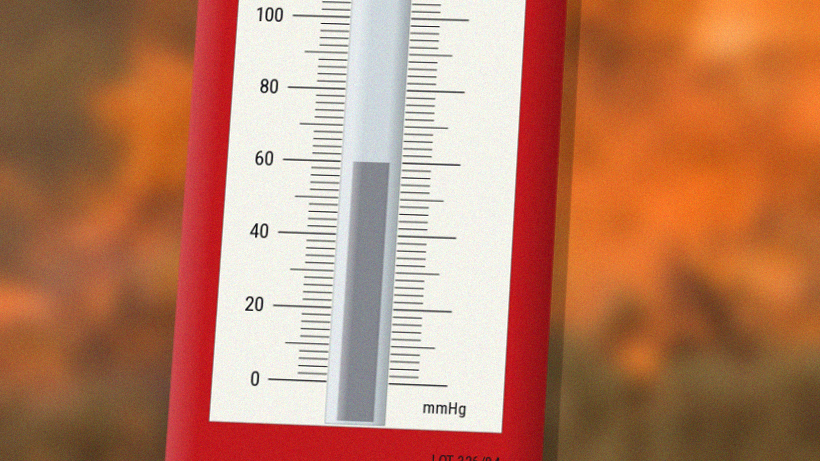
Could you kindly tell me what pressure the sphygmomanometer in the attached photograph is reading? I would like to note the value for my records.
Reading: 60 mmHg
